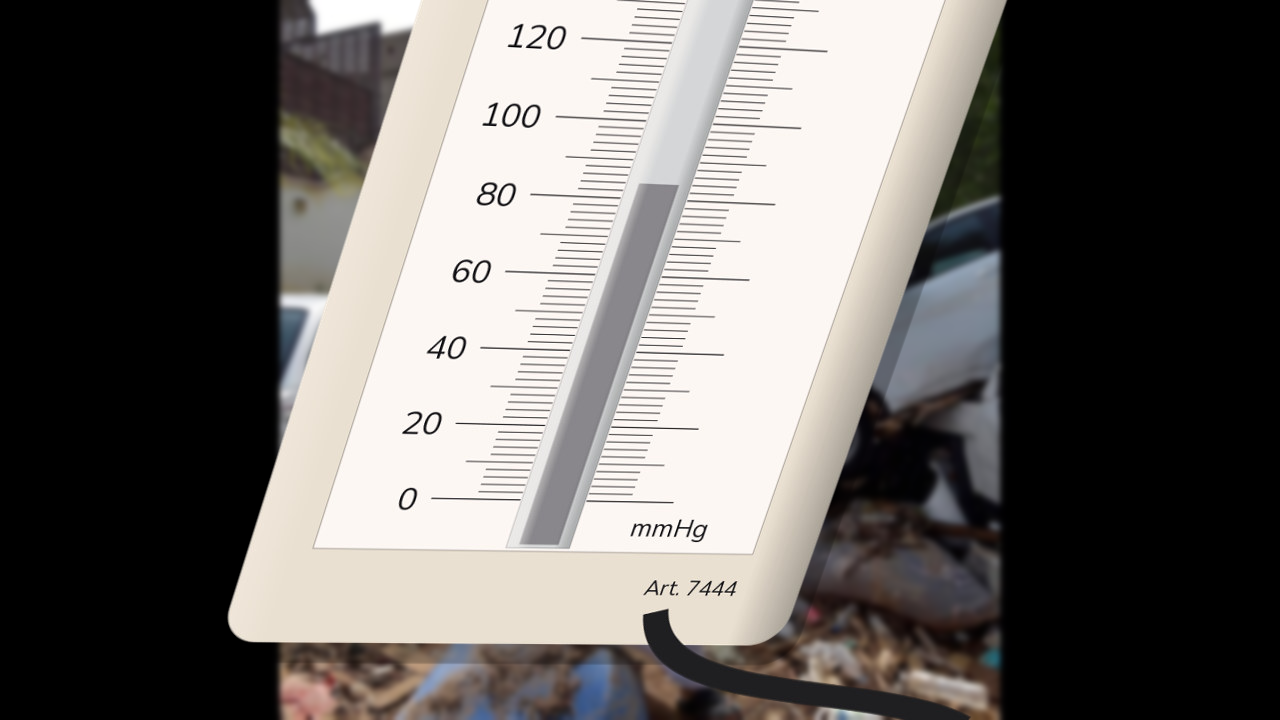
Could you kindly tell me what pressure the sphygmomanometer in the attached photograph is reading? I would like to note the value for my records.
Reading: 84 mmHg
